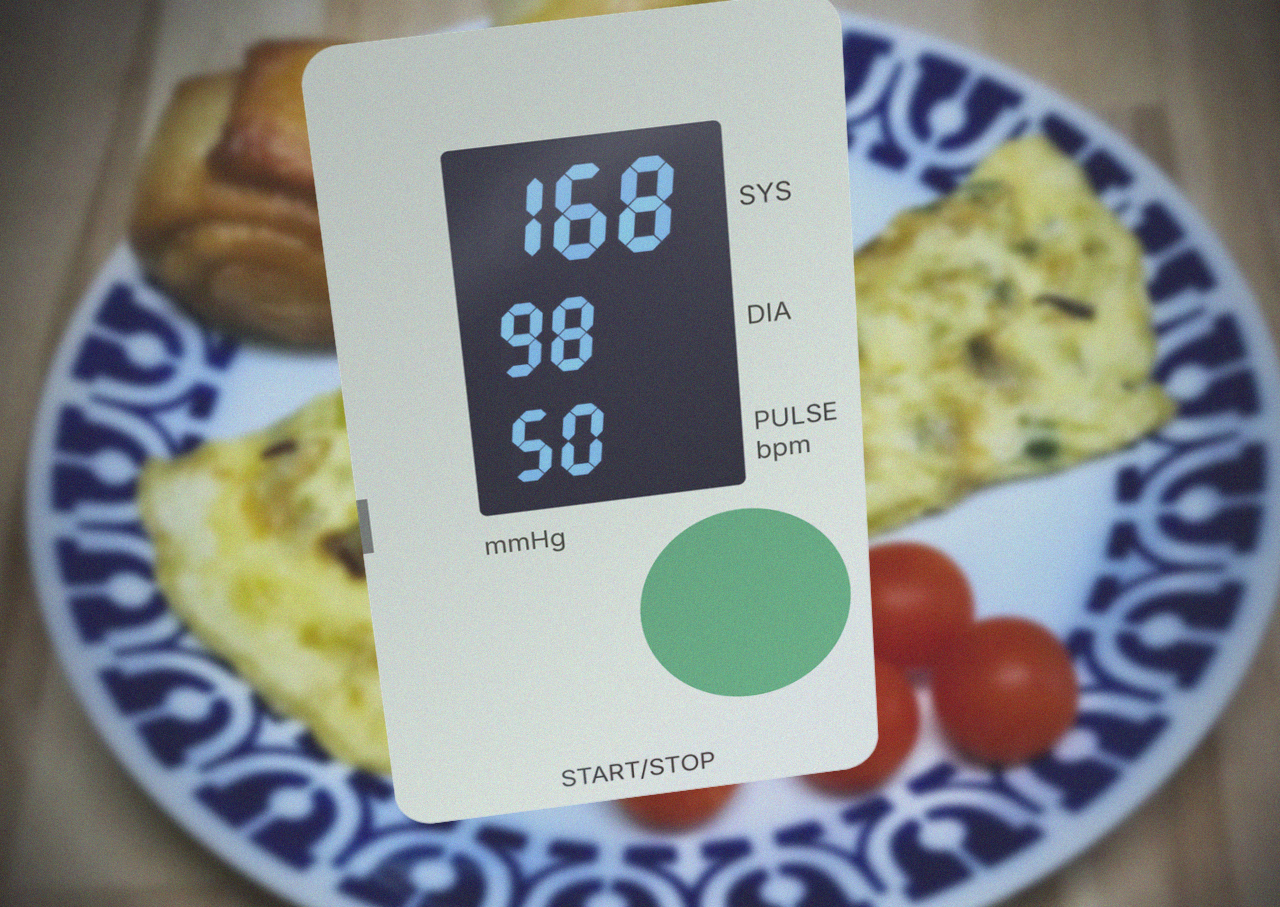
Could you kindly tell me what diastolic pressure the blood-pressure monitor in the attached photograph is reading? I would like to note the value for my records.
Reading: 98 mmHg
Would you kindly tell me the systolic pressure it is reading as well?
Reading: 168 mmHg
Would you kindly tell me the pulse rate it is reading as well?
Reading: 50 bpm
